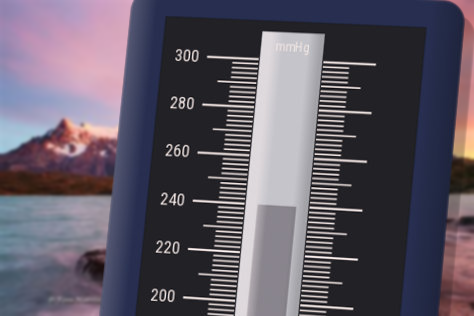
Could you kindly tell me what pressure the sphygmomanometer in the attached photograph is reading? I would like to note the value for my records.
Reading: 240 mmHg
